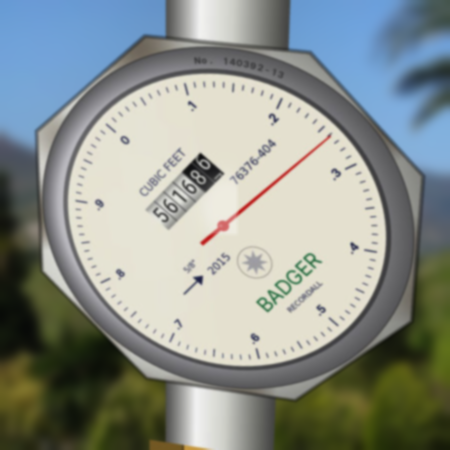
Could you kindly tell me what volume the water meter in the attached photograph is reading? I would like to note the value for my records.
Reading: 561686.26 ft³
